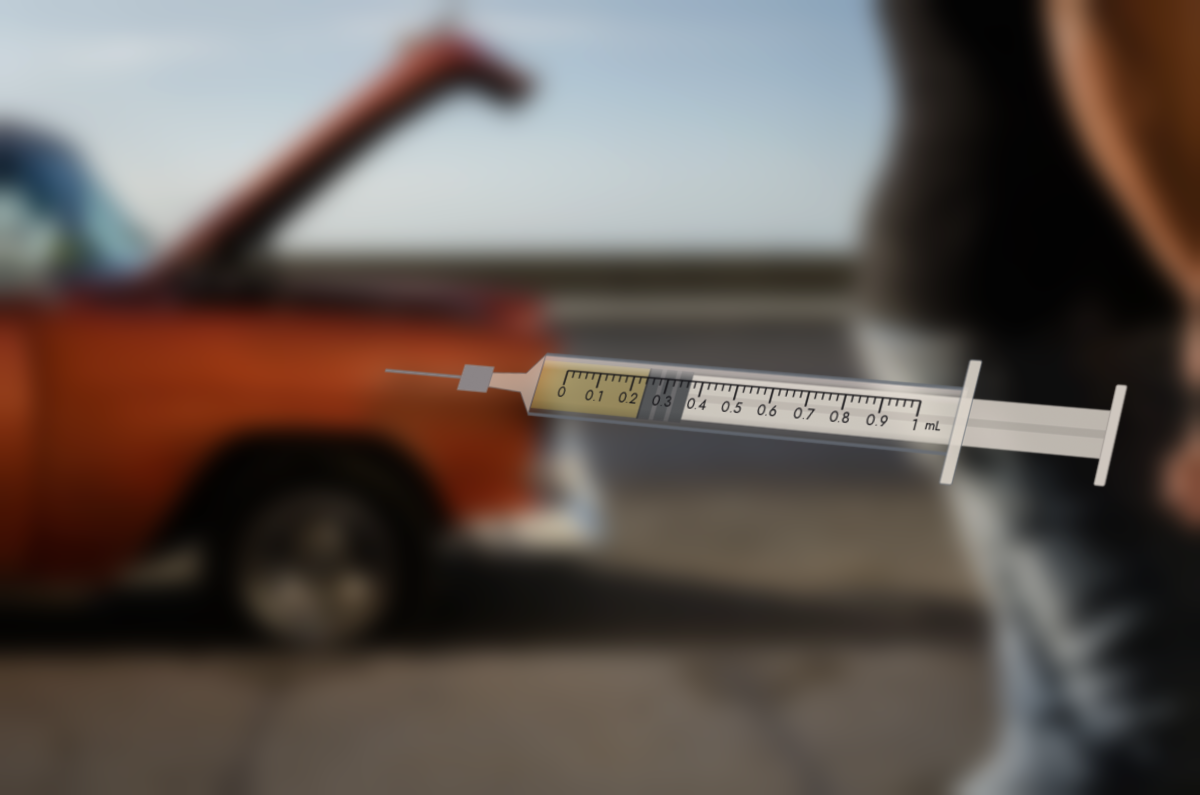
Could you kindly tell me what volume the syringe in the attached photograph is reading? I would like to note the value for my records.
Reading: 0.24 mL
